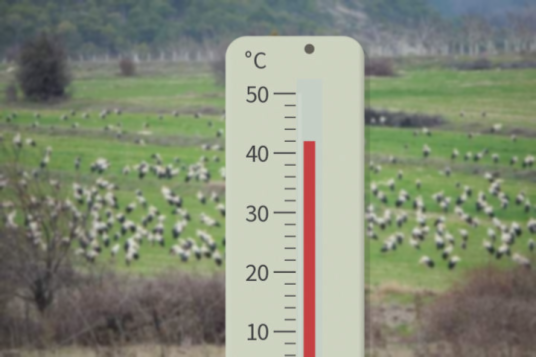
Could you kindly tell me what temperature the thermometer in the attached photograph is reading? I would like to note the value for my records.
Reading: 42 °C
